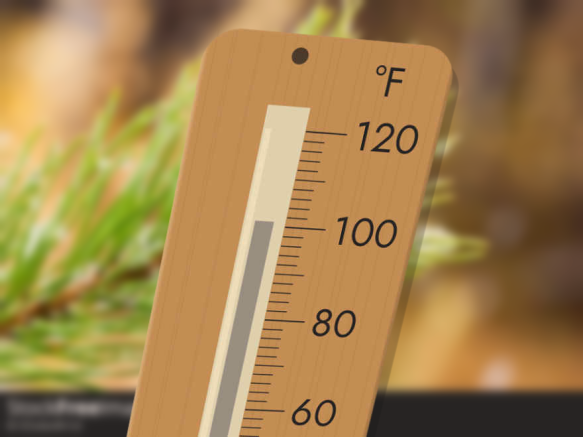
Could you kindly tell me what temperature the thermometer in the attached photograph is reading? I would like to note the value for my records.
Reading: 101 °F
